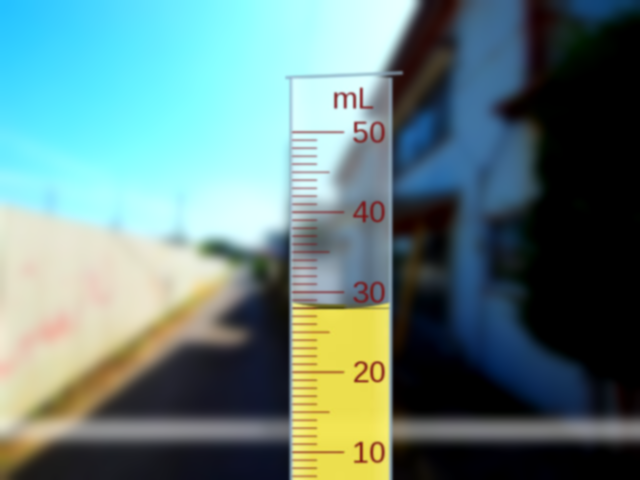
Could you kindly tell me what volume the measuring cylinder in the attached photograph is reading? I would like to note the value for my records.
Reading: 28 mL
